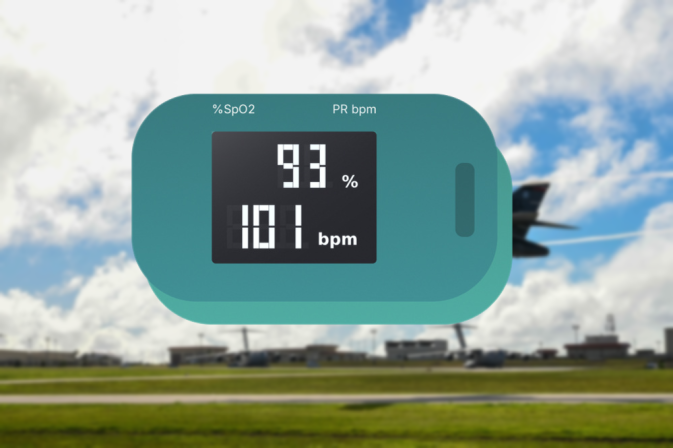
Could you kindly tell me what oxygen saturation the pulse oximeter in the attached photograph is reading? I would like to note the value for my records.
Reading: 93 %
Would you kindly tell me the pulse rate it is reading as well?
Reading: 101 bpm
